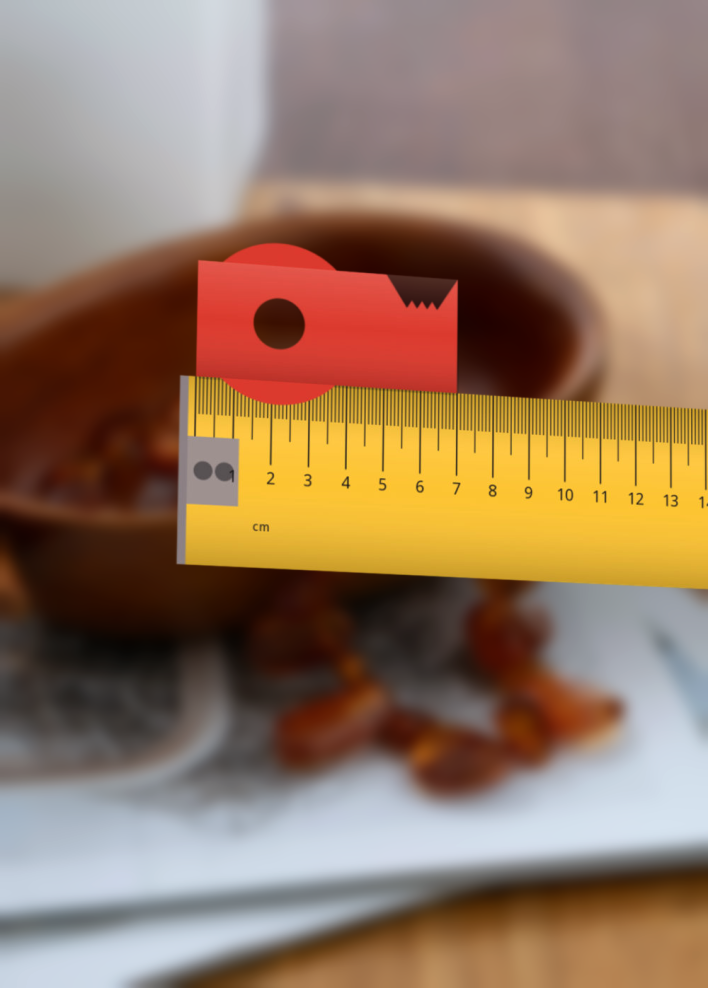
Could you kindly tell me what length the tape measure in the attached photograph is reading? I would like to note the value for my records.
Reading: 7 cm
